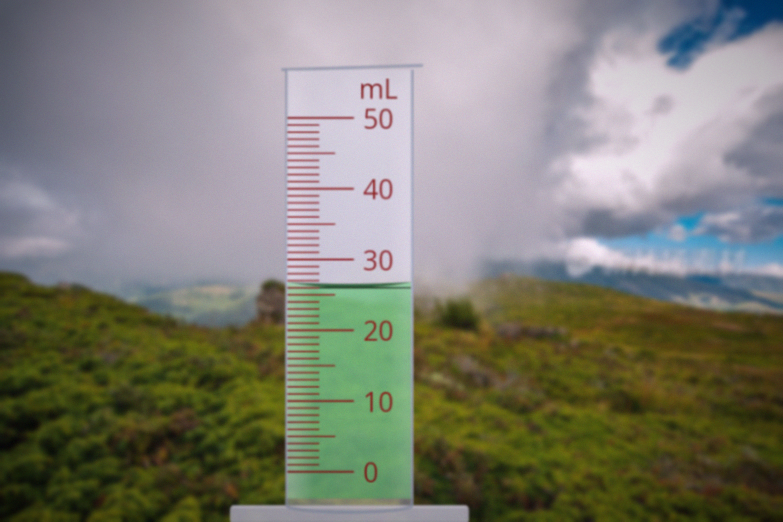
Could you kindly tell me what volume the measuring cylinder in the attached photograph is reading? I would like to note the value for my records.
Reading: 26 mL
